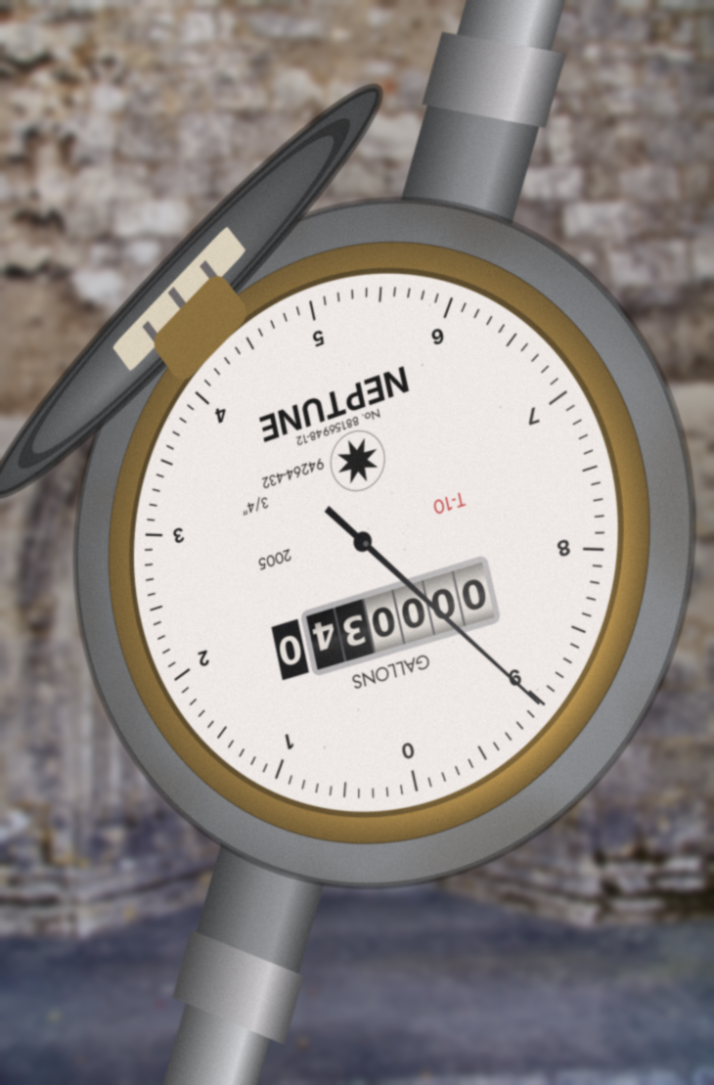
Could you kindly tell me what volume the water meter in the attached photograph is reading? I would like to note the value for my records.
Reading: 339.0 gal
